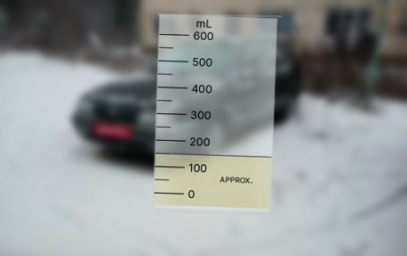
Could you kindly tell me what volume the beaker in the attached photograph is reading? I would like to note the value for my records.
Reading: 150 mL
